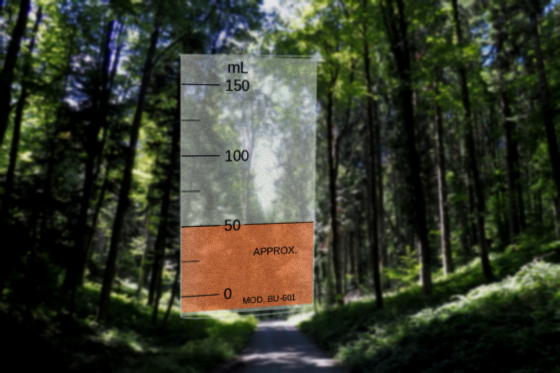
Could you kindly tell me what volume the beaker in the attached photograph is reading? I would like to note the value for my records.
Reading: 50 mL
